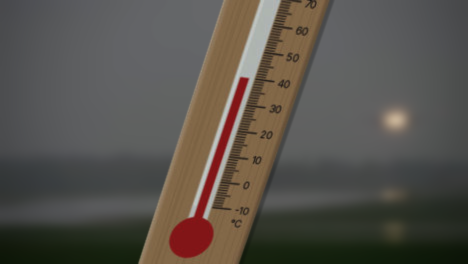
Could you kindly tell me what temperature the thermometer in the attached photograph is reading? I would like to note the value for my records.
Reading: 40 °C
